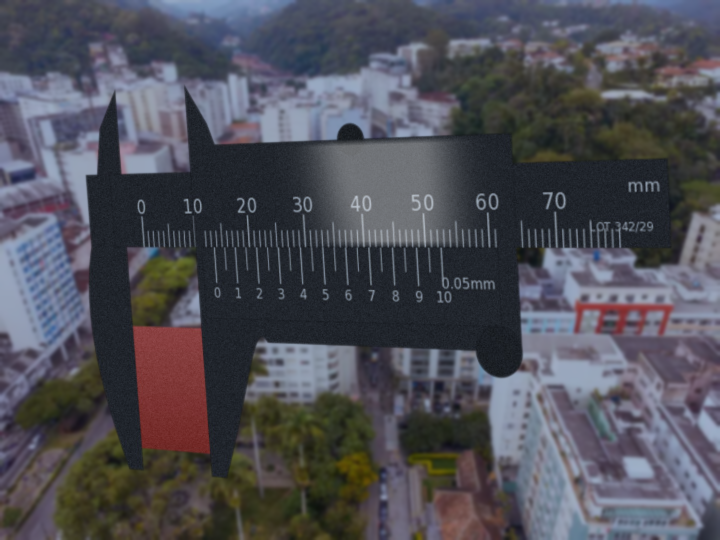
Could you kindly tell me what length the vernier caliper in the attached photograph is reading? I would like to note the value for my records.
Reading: 13.5 mm
